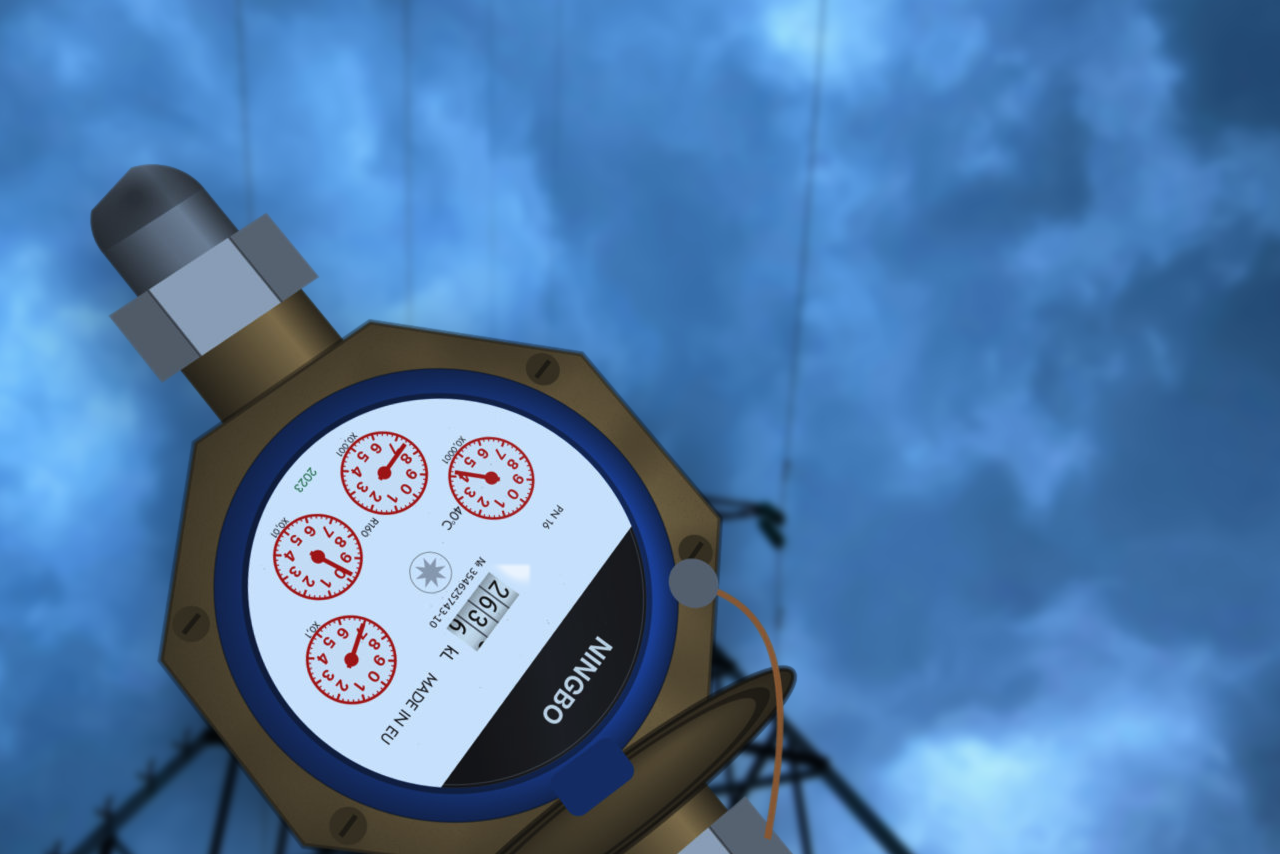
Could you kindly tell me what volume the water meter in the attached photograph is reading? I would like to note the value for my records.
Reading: 2635.6974 kL
